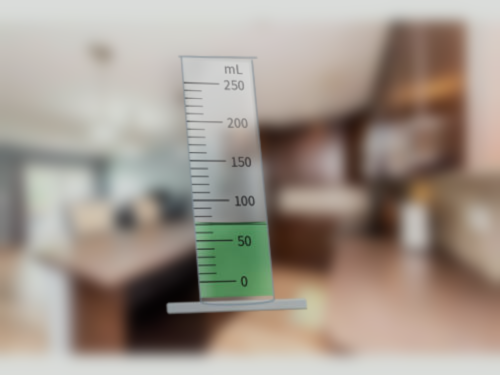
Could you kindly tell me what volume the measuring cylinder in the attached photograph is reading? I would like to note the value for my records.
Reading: 70 mL
